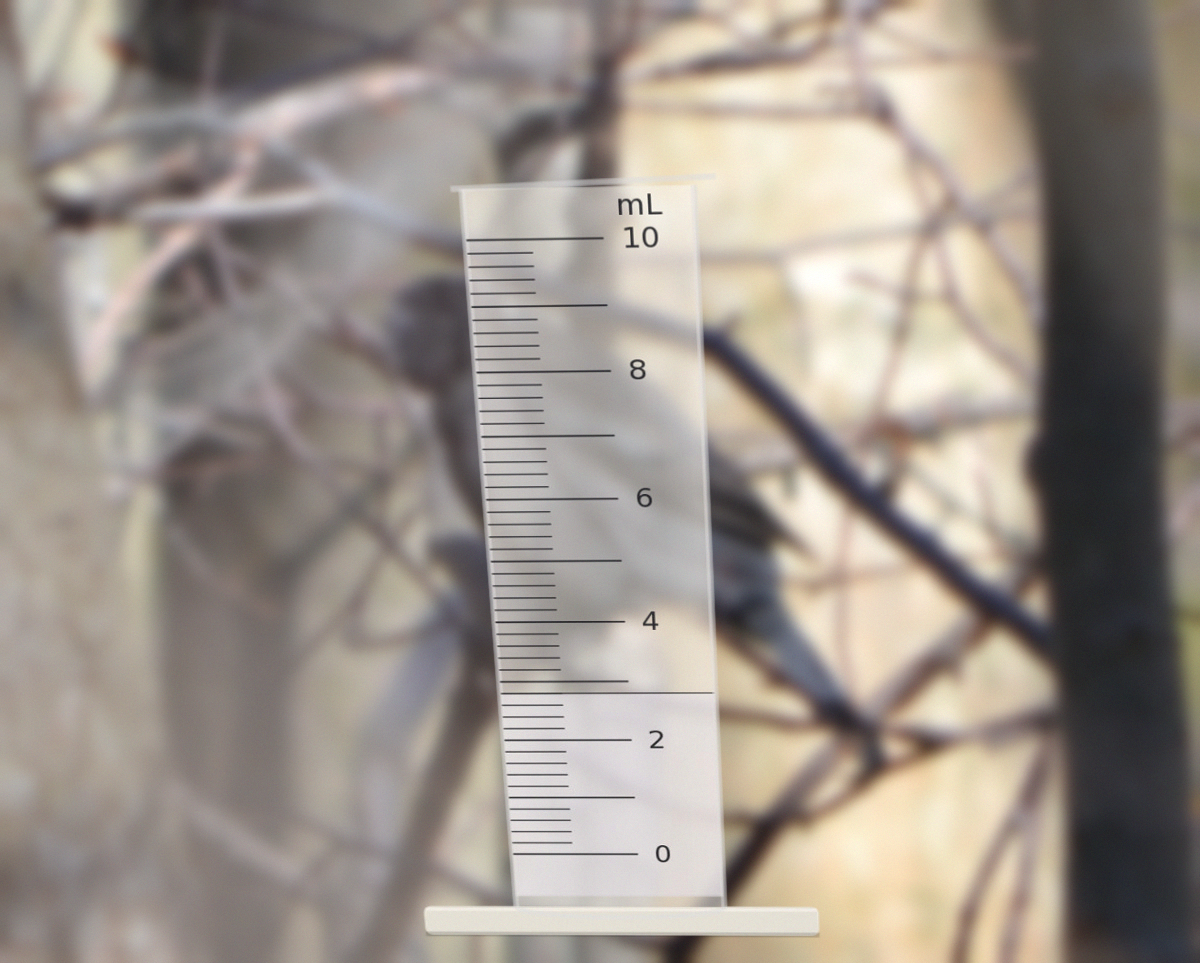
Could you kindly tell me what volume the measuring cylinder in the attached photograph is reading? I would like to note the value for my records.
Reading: 2.8 mL
